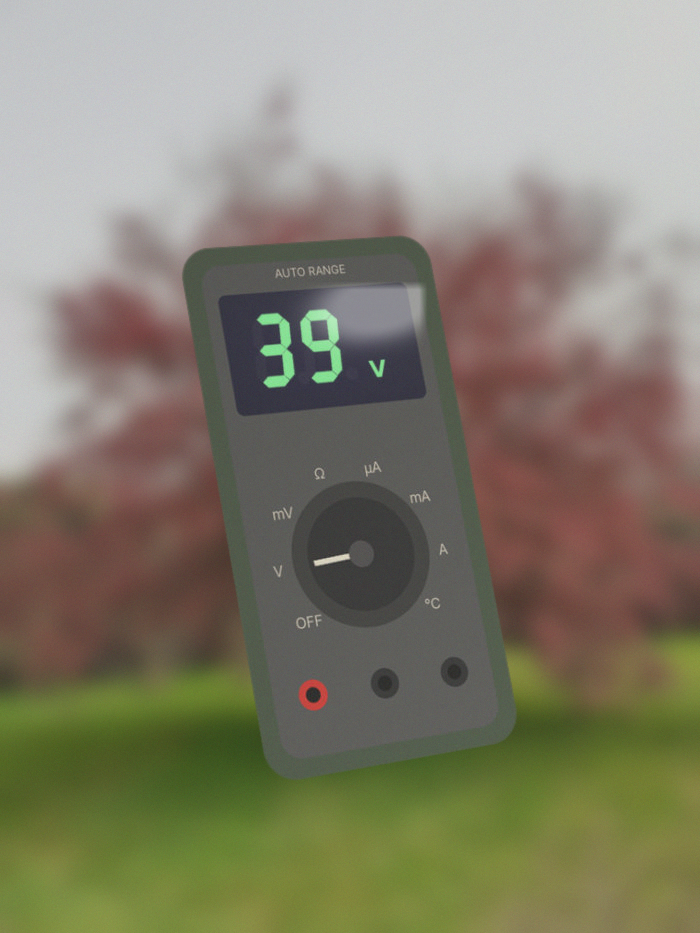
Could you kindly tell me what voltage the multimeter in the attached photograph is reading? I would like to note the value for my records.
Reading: 39 V
